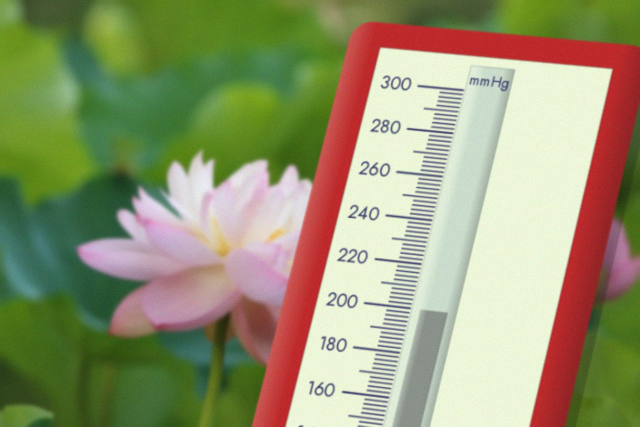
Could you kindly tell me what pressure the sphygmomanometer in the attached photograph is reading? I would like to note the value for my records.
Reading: 200 mmHg
